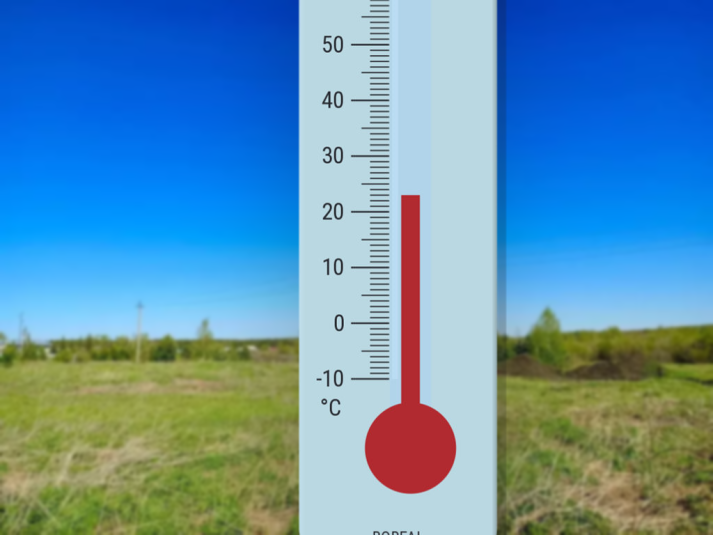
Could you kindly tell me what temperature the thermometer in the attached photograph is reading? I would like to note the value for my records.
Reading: 23 °C
